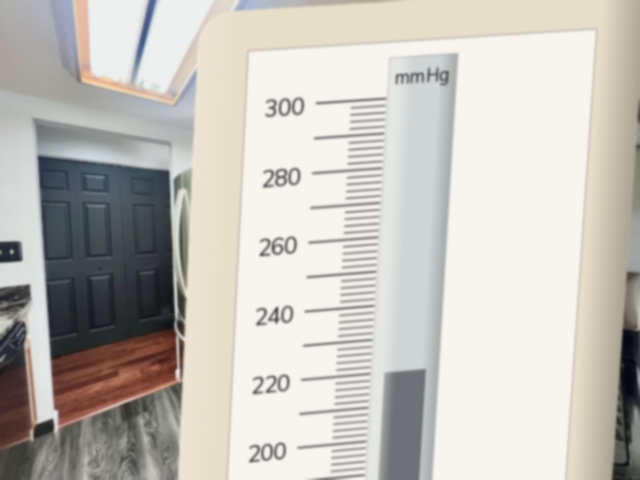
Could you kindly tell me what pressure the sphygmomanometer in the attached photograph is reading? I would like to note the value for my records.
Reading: 220 mmHg
